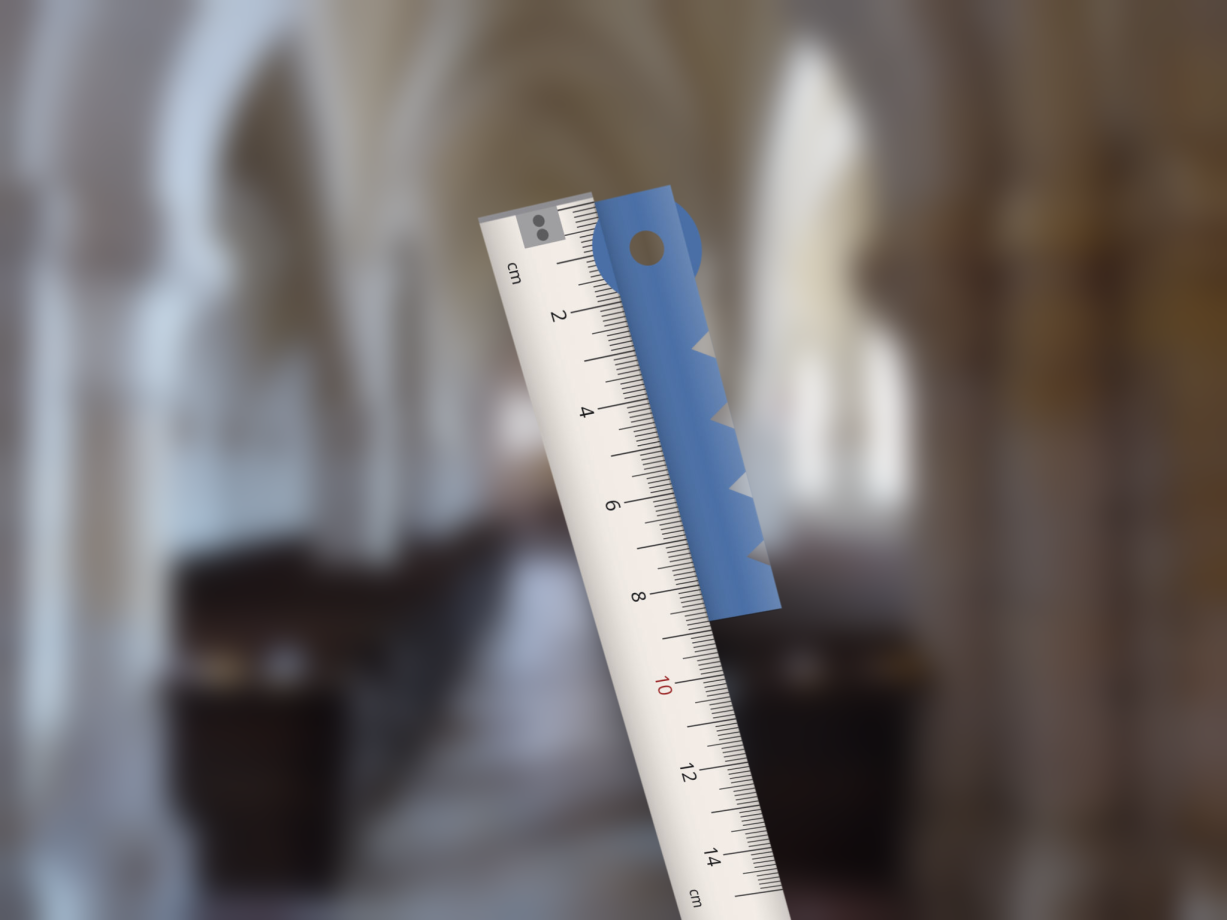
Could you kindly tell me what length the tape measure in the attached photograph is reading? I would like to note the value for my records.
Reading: 8.8 cm
